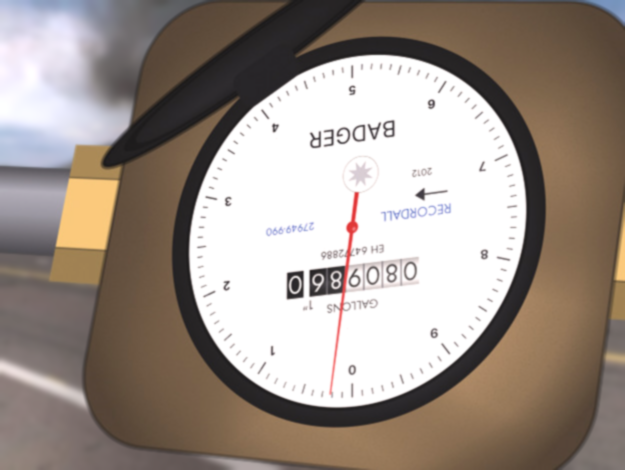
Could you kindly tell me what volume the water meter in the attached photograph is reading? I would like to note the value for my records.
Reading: 809860.2 gal
